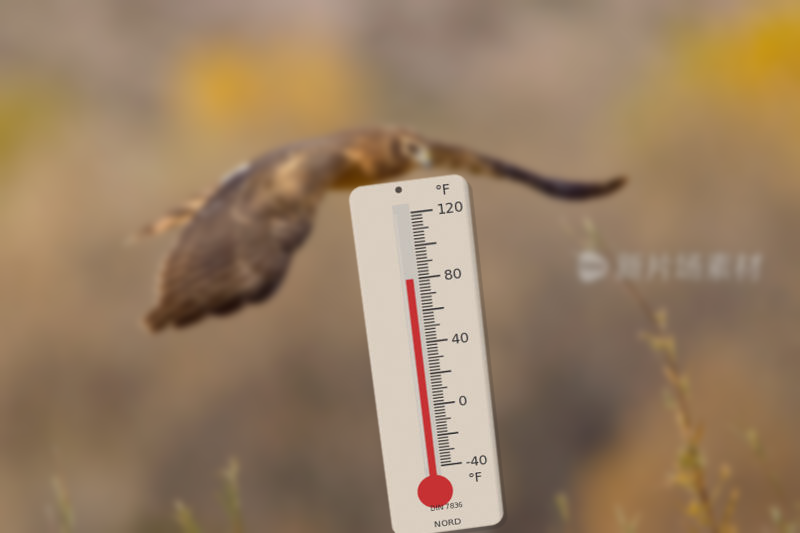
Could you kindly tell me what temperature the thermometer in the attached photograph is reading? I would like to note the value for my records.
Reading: 80 °F
